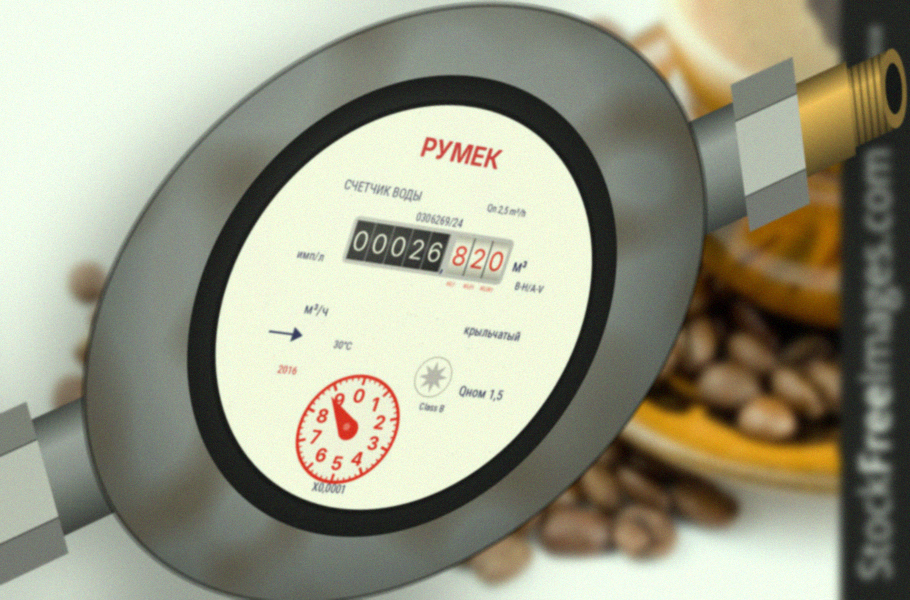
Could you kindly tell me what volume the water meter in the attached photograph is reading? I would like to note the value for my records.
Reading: 26.8208 m³
